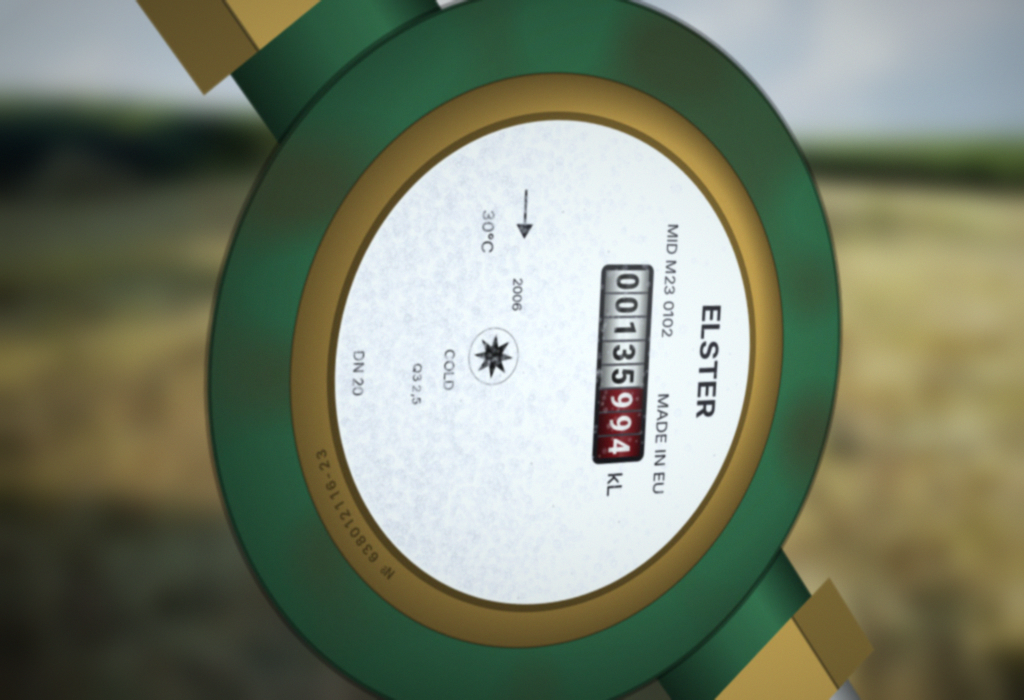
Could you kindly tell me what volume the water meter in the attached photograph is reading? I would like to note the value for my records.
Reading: 135.994 kL
